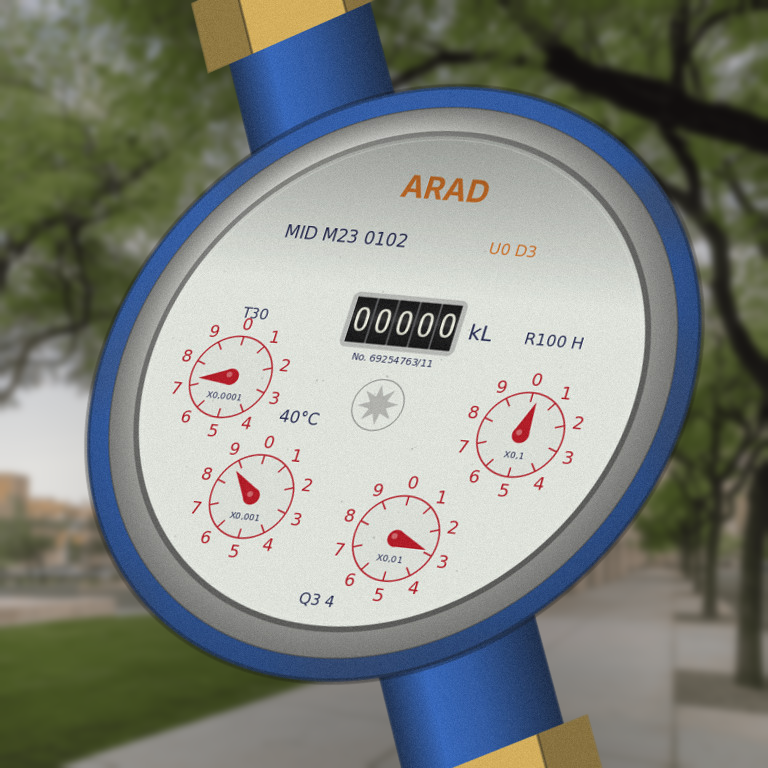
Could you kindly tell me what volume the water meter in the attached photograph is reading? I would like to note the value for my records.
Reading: 0.0287 kL
